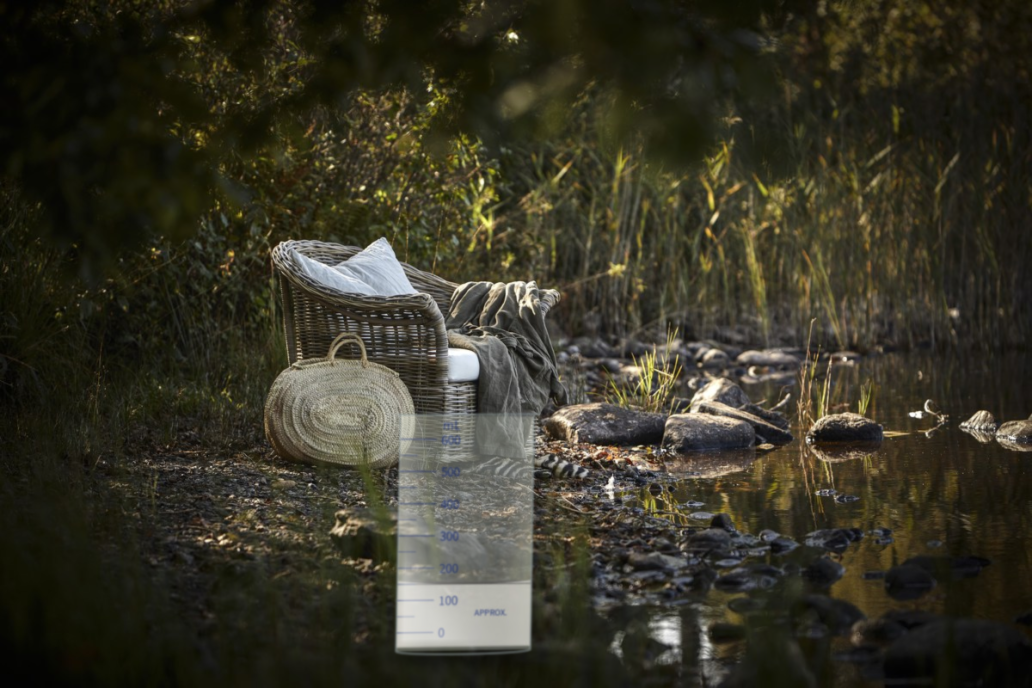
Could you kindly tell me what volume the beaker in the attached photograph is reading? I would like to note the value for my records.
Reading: 150 mL
